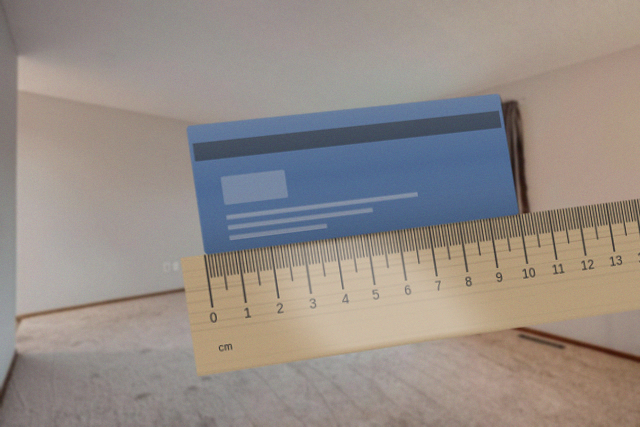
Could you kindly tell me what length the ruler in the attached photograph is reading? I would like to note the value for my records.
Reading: 10 cm
